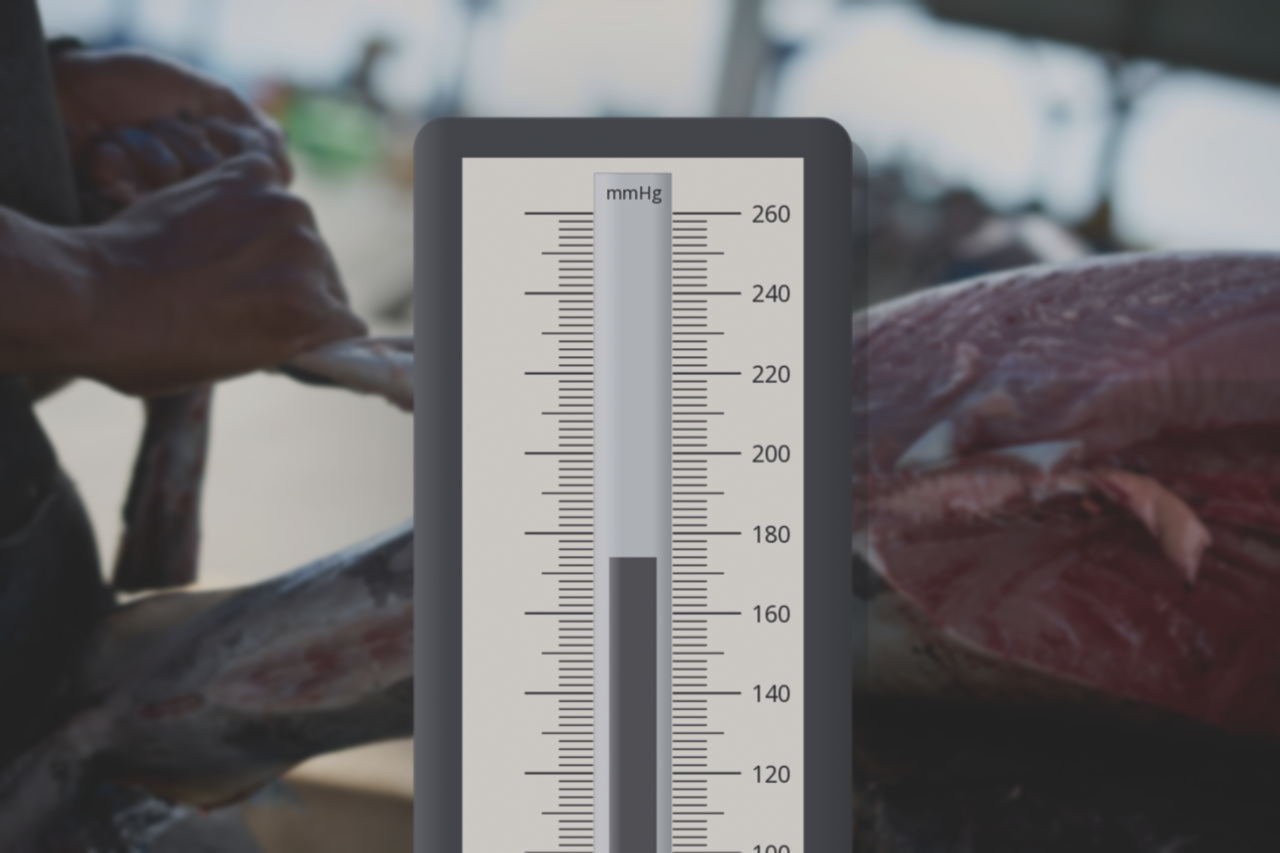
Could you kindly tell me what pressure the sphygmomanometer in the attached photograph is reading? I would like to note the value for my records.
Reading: 174 mmHg
